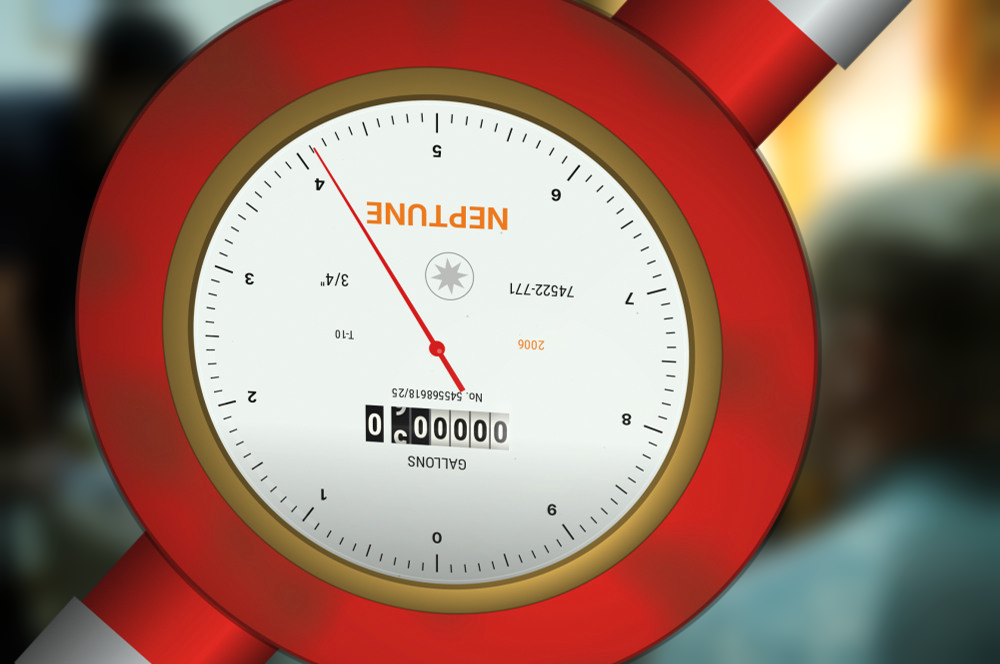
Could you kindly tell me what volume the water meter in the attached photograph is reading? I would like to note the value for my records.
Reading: 54.1 gal
